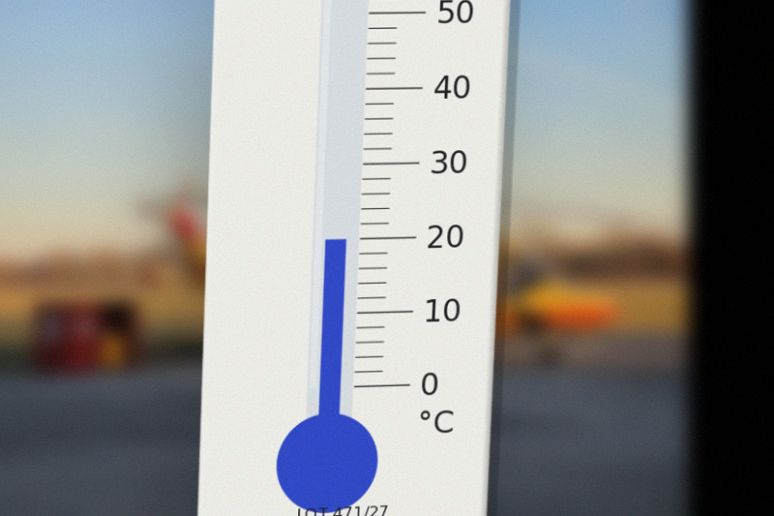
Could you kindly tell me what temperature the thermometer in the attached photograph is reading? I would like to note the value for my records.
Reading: 20 °C
